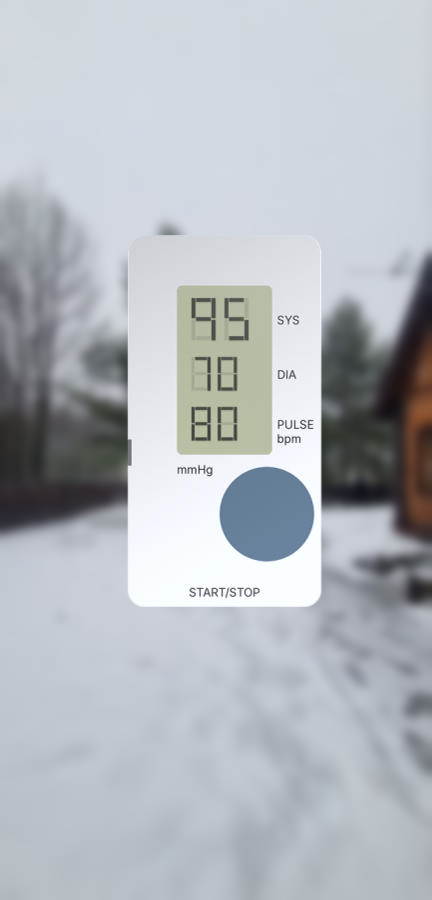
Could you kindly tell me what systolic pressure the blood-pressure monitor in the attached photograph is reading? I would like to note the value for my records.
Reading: 95 mmHg
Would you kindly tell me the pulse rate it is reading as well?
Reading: 80 bpm
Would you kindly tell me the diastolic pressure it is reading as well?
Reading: 70 mmHg
